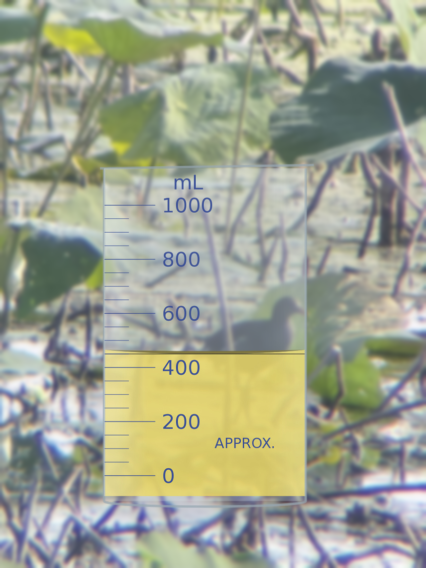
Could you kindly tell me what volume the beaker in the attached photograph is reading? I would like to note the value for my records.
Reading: 450 mL
